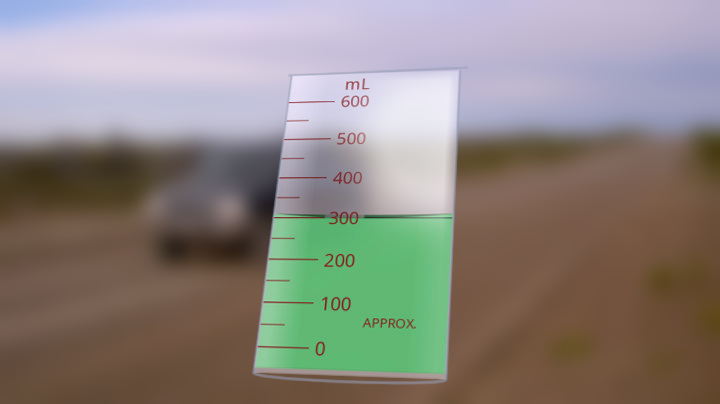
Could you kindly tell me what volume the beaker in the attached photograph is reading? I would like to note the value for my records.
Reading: 300 mL
